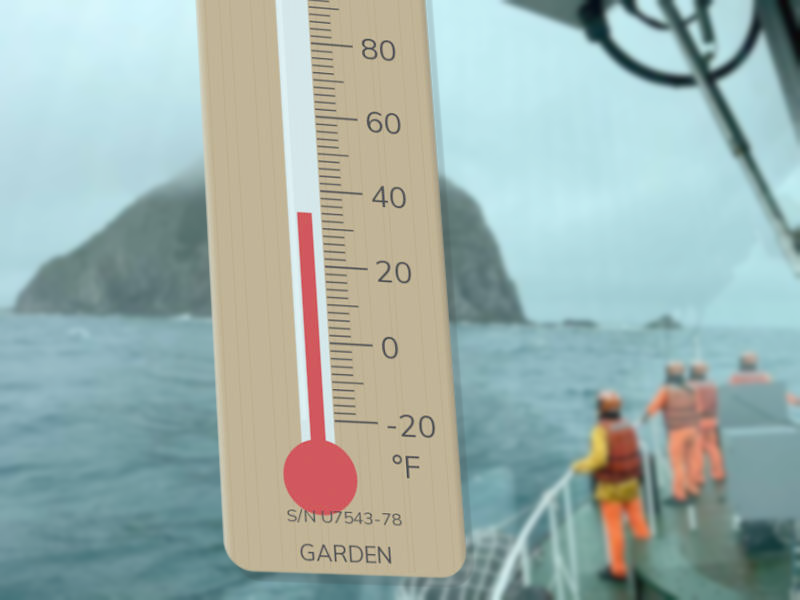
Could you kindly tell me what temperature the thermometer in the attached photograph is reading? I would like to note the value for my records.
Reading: 34 °F
